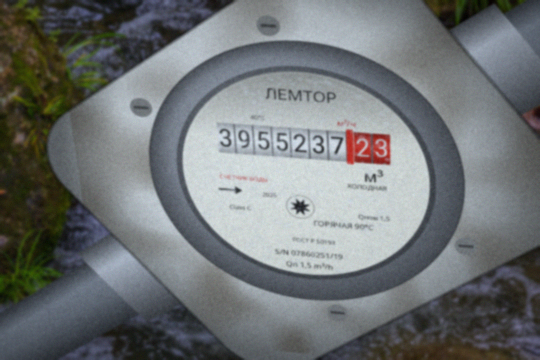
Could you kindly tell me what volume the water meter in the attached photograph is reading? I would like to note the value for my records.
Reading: 3955237.23 m³
